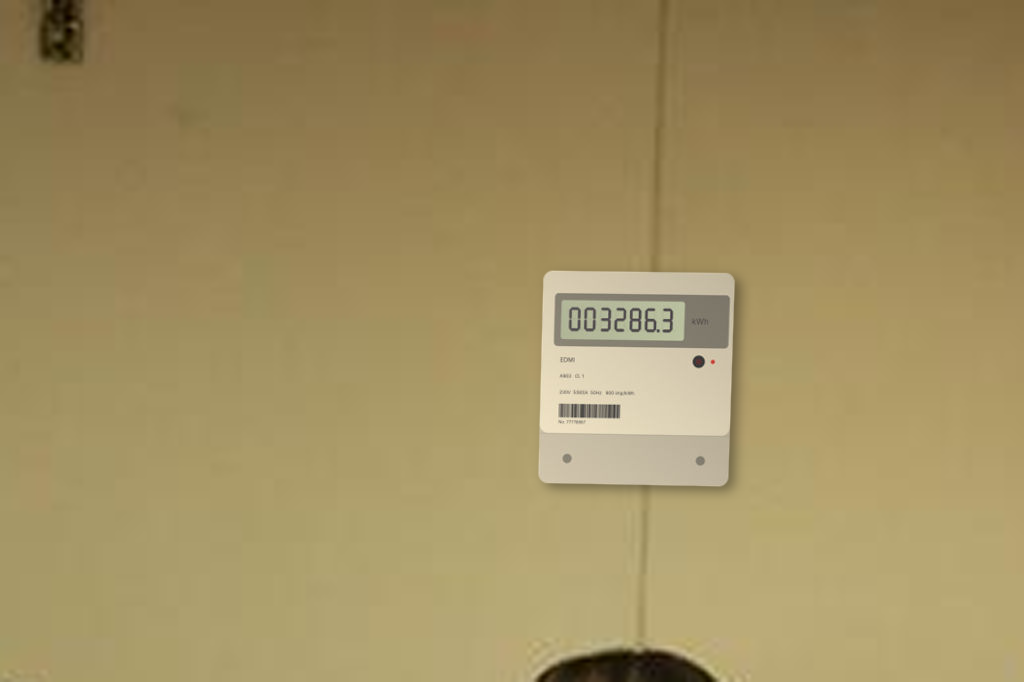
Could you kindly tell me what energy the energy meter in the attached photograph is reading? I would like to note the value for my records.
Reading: 3286.3 kWh
